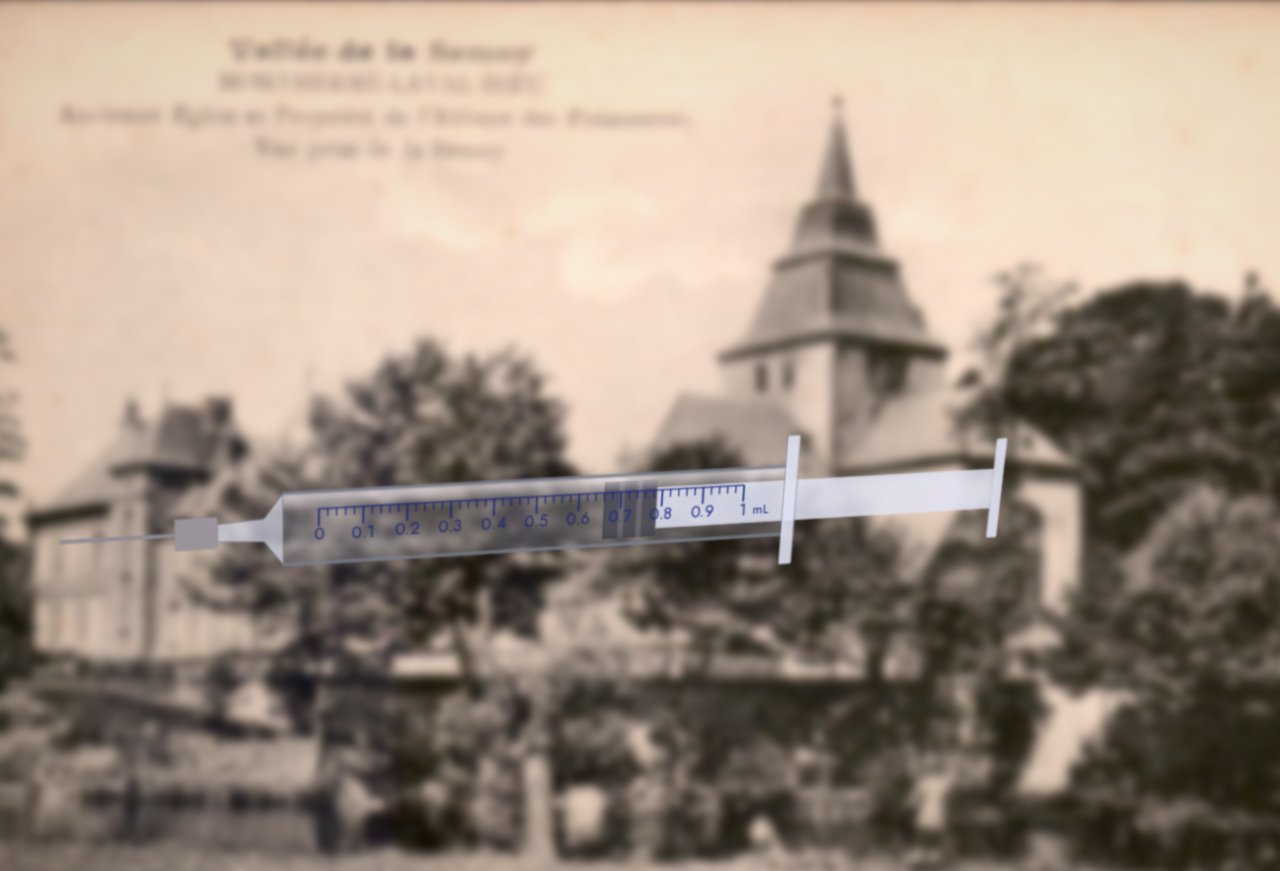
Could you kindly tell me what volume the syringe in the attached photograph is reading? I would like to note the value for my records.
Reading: 0.66 mL
